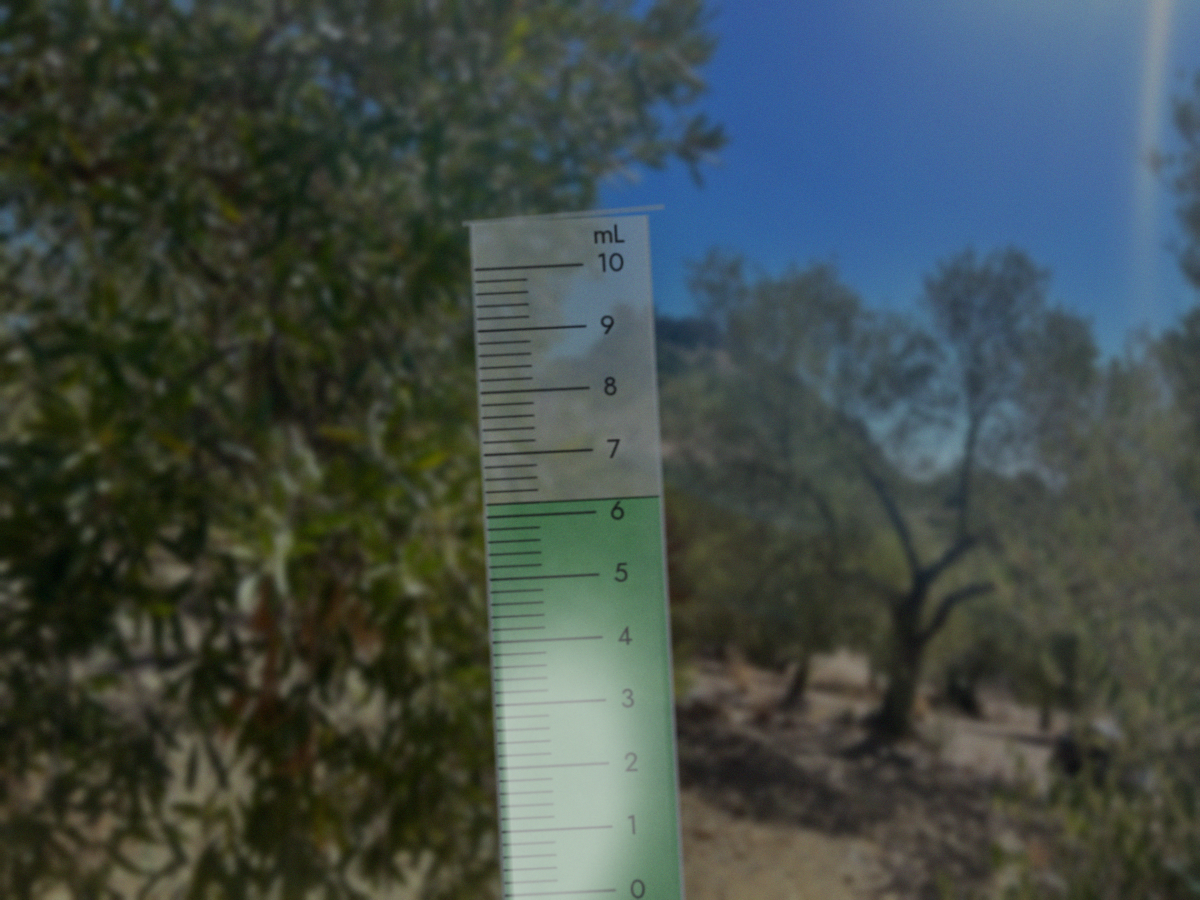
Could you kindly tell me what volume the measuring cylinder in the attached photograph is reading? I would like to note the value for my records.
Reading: 6.2 mL
